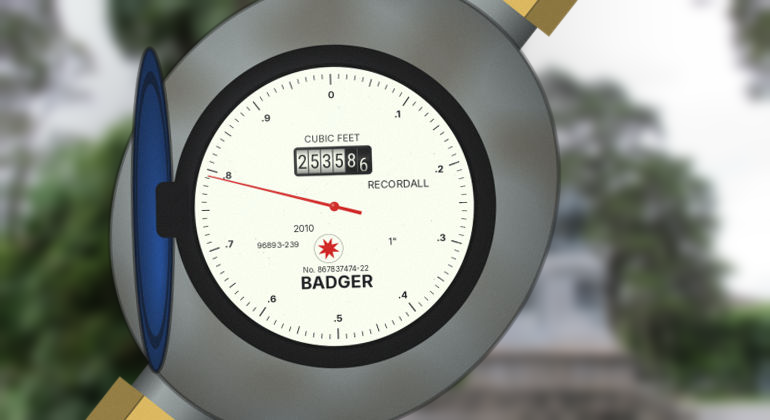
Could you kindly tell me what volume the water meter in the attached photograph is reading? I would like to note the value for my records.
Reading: 253585.79 ft³
